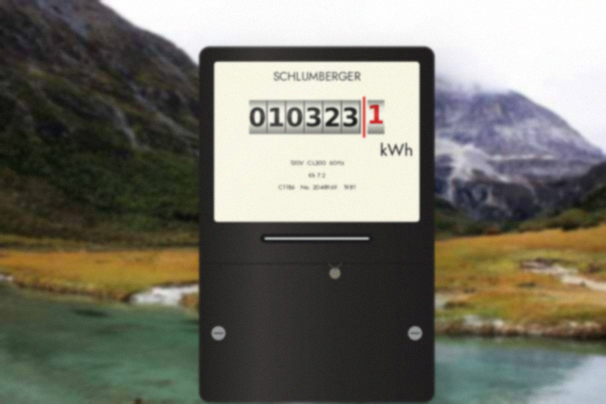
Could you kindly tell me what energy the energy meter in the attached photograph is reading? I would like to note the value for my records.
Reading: 10323.1 kWh
